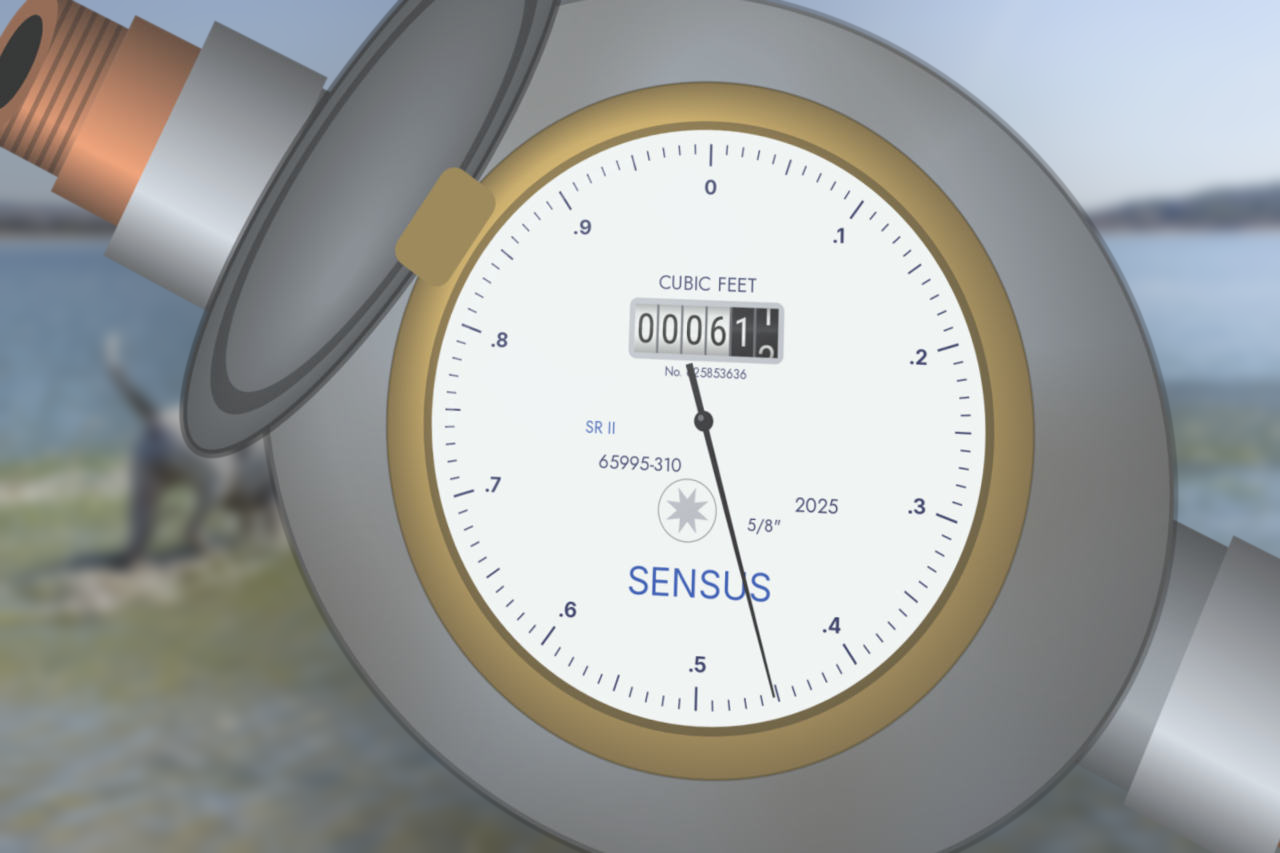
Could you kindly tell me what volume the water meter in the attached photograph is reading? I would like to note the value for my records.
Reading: 611.45 ft³
